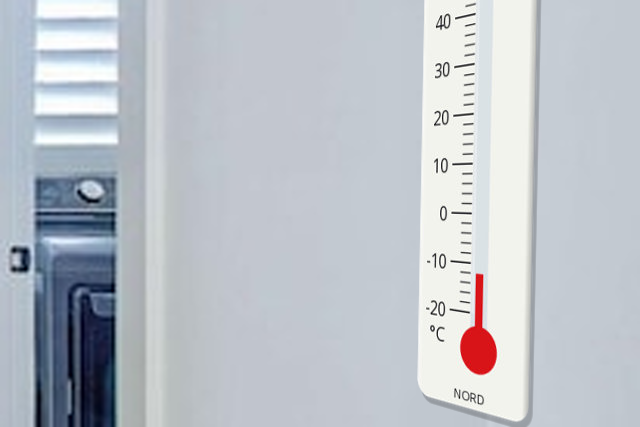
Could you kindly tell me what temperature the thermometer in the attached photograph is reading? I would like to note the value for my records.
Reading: -12 °C
